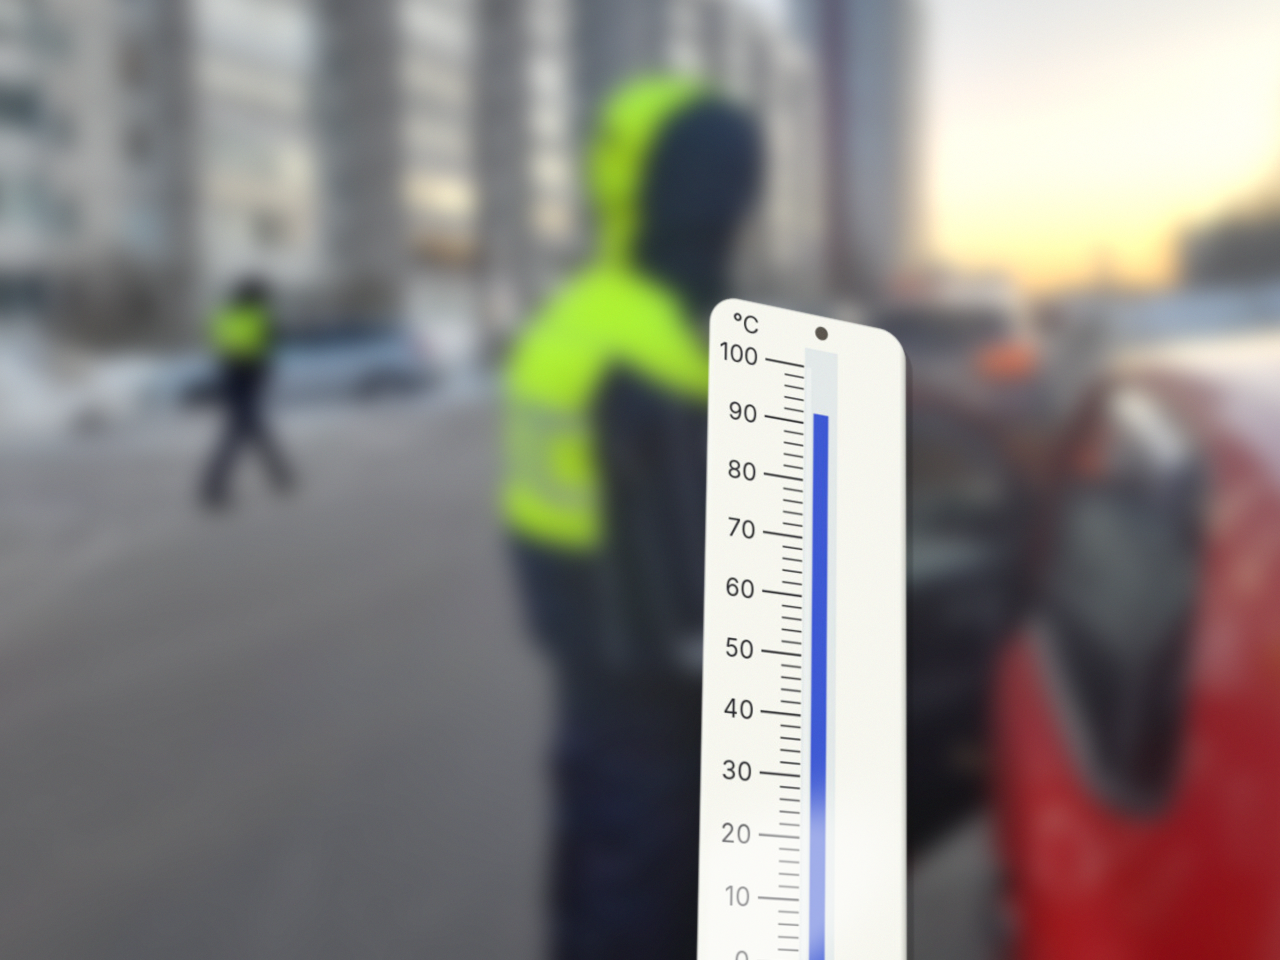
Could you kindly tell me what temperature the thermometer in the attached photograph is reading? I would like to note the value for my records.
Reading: 92 °C
